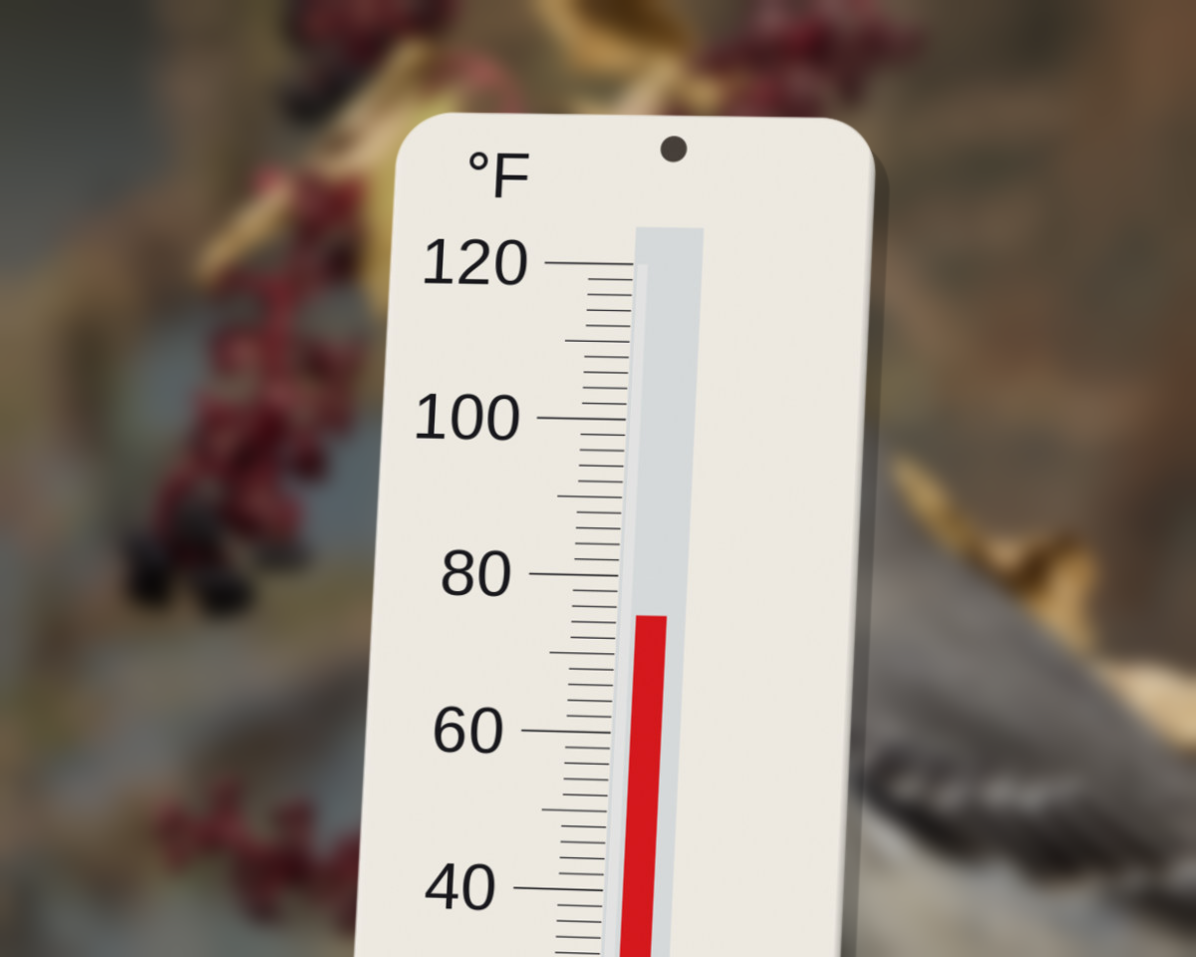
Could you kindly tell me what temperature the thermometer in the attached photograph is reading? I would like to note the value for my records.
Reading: 75 °F
